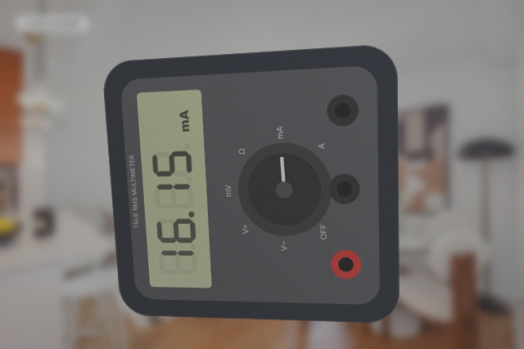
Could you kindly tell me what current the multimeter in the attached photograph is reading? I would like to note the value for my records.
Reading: 16.15 mA
